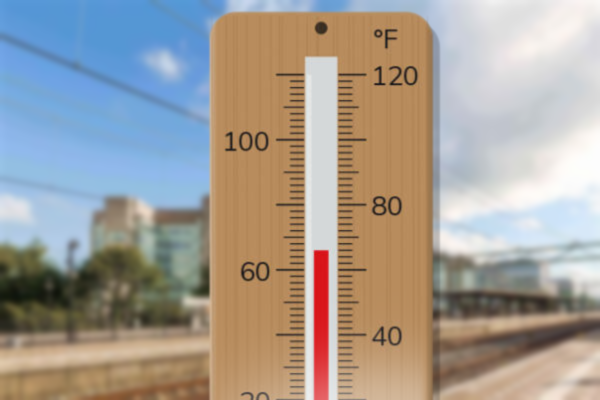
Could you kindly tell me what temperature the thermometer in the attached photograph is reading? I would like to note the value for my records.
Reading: 66 °F
